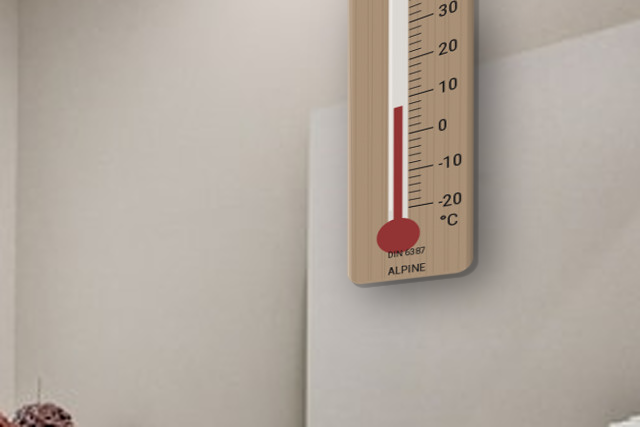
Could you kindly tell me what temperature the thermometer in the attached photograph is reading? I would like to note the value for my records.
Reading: 8 °C
